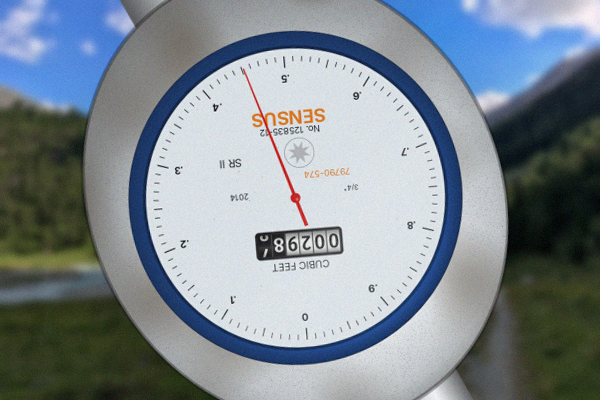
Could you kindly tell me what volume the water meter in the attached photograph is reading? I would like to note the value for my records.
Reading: 2987.45 ft³
